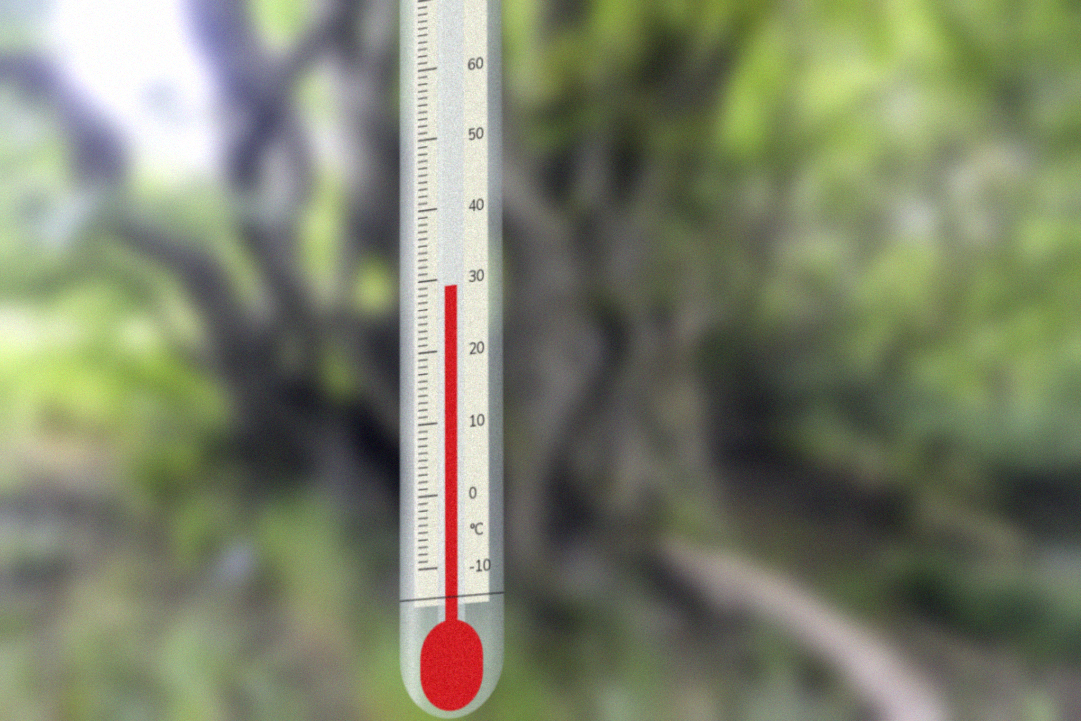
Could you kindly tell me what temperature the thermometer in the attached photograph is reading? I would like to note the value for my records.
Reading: 29 °C
